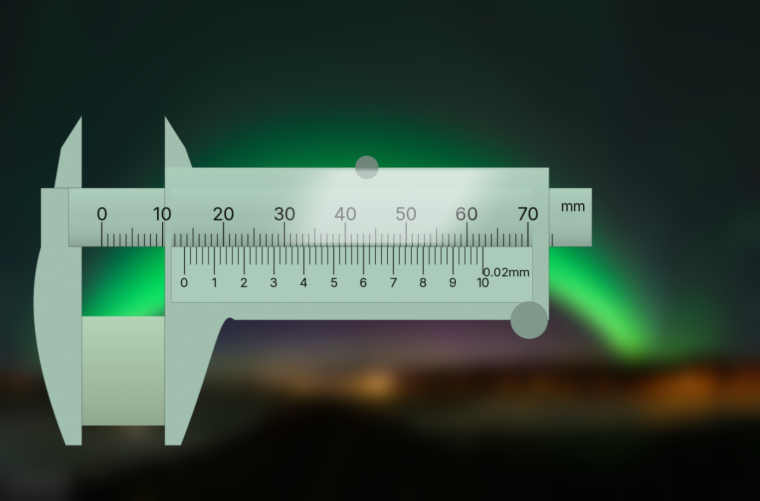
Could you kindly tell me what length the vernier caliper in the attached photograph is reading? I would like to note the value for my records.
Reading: 13.6 mm
